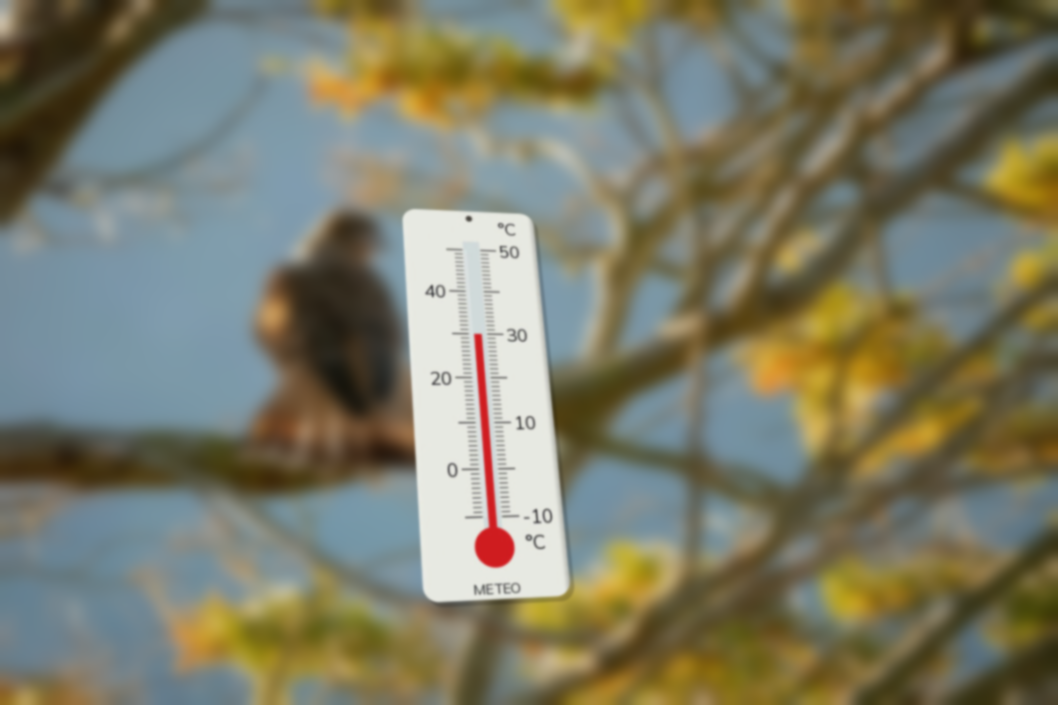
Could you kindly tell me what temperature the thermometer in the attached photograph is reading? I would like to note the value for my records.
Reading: 30 °C
